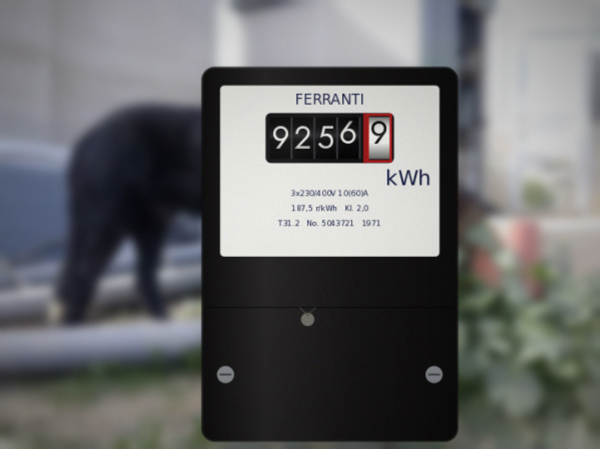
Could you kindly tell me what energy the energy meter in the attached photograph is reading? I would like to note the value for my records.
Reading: 9256.9 kWh
